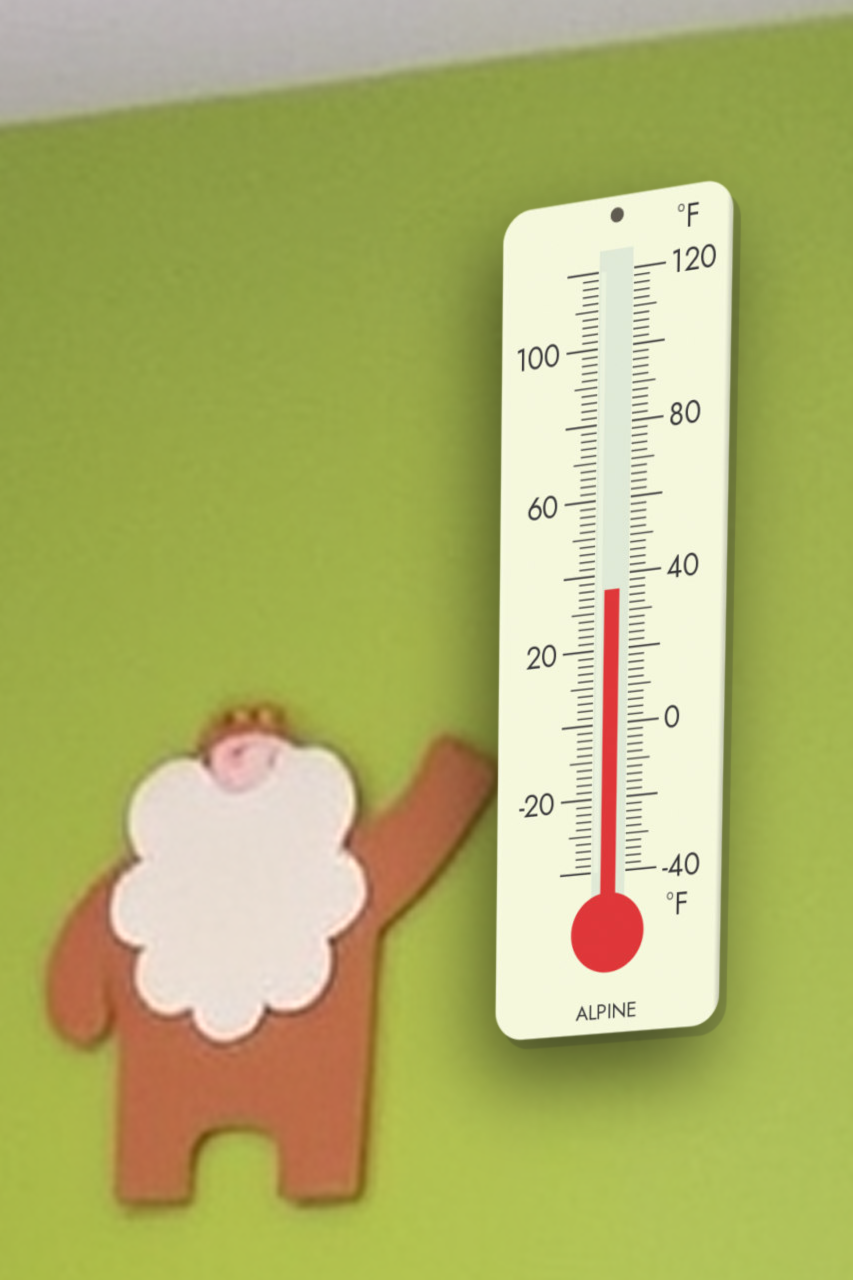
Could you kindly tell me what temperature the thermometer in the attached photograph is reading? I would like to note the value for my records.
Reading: 36 °F
